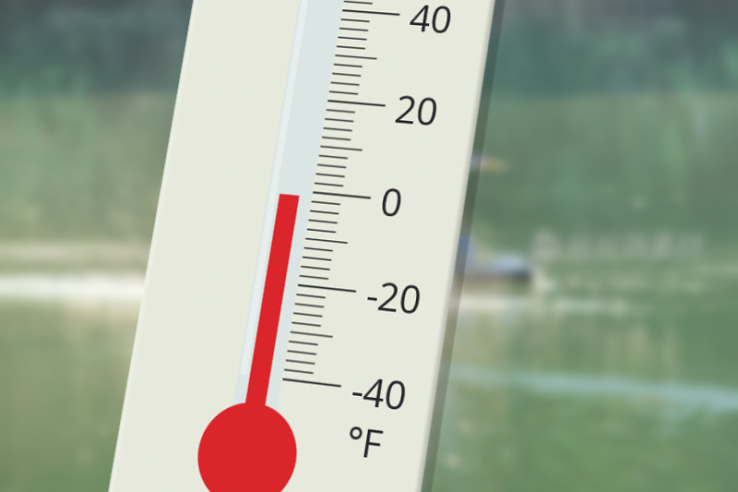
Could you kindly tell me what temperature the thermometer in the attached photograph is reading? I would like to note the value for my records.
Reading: -1 °F
